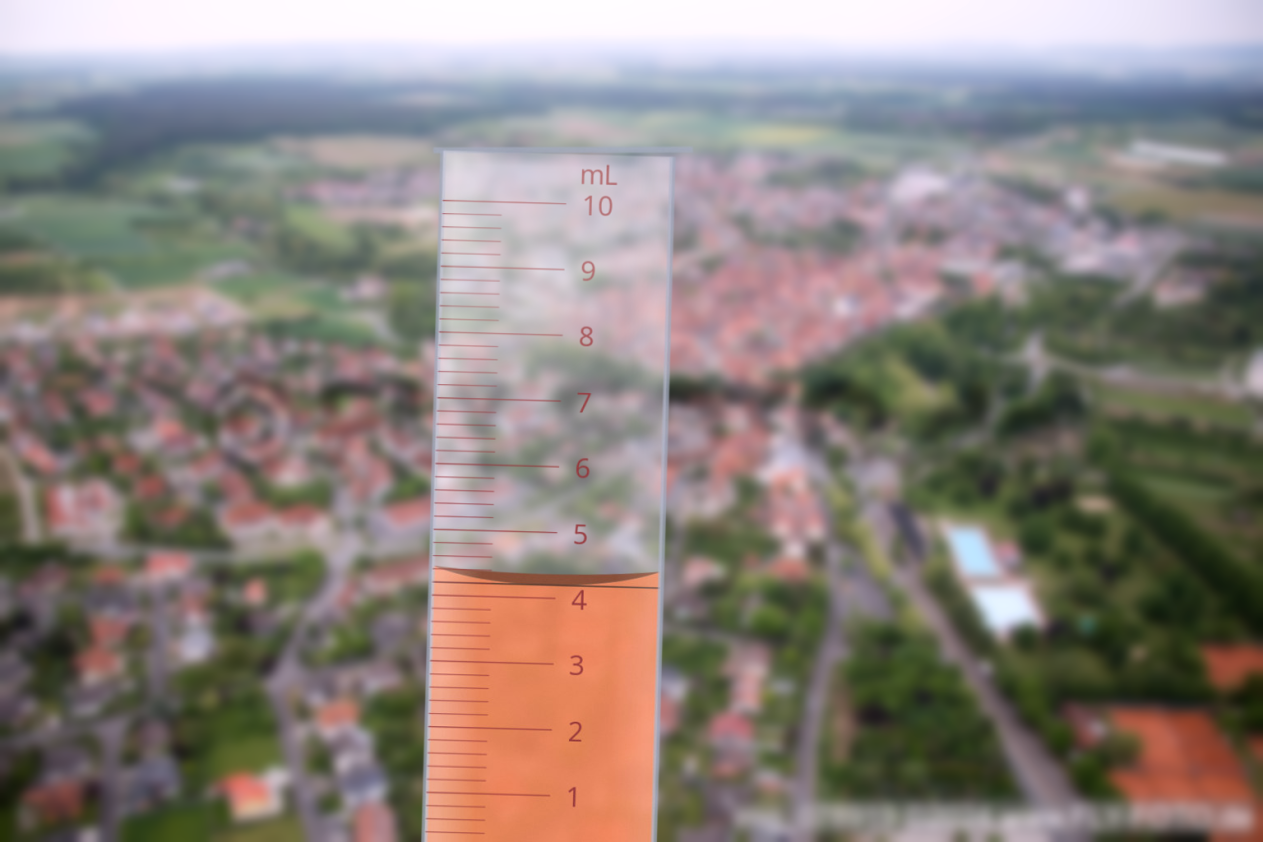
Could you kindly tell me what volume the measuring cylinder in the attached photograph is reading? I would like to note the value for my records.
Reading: 4.2 mL
